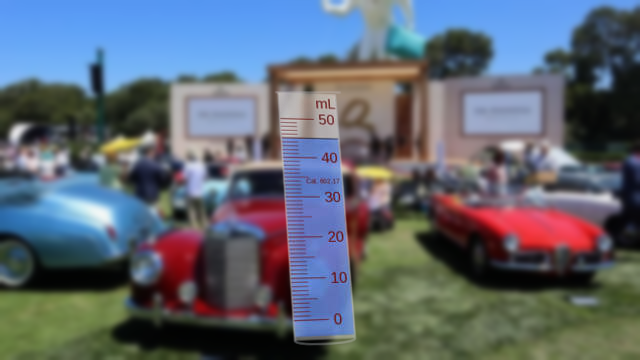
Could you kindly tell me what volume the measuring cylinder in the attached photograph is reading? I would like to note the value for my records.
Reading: 45 mL
